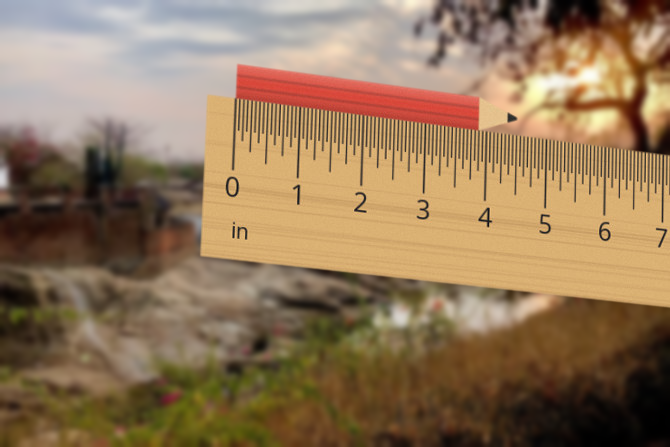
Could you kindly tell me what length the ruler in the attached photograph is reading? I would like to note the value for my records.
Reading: 4.5 in
